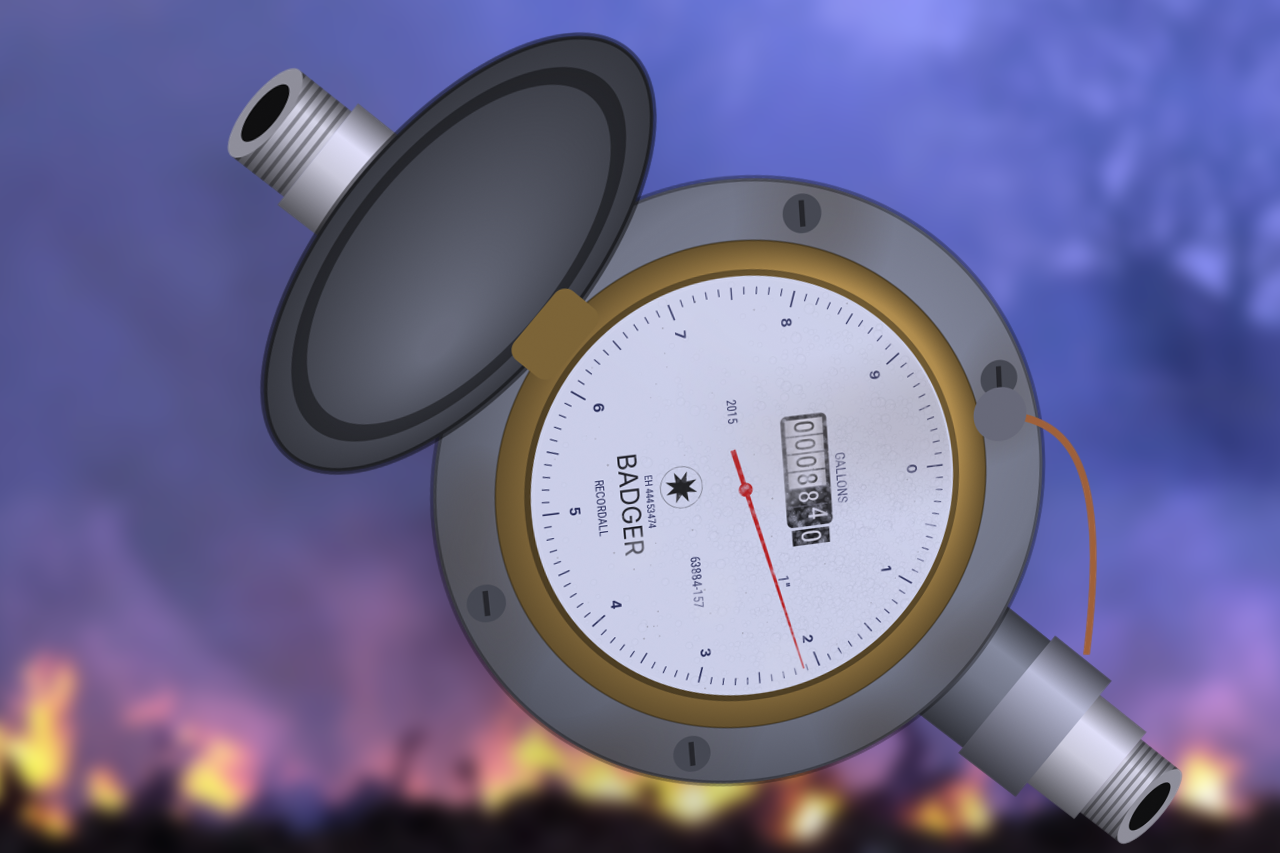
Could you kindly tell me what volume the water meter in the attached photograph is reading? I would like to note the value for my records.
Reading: 8842.1 gal
